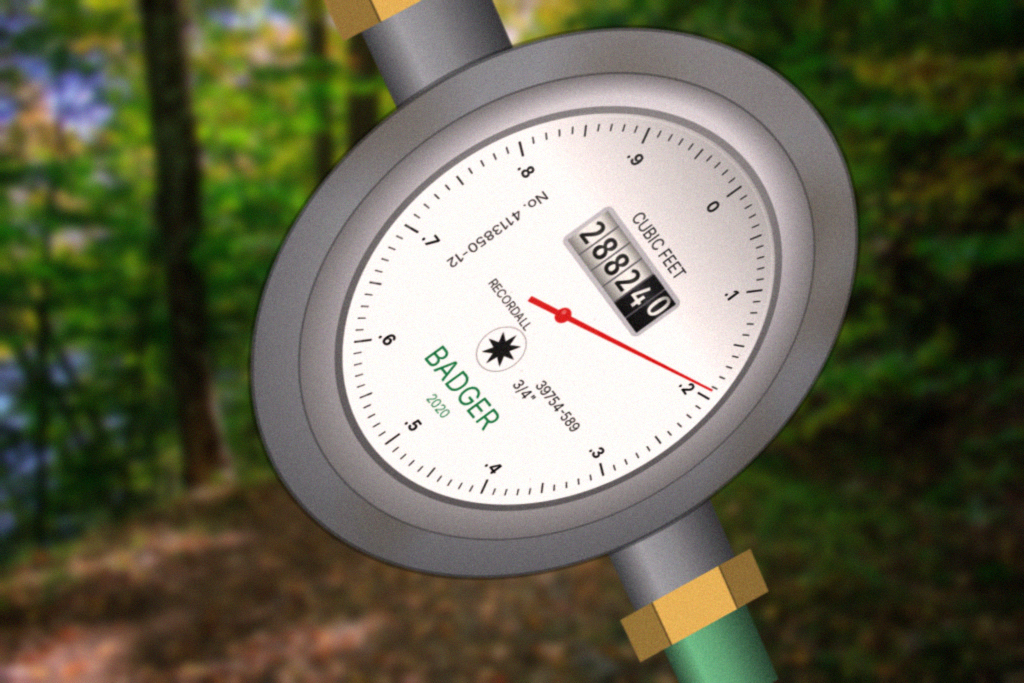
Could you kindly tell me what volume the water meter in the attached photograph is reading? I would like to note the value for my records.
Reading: 288240.19 ft³
